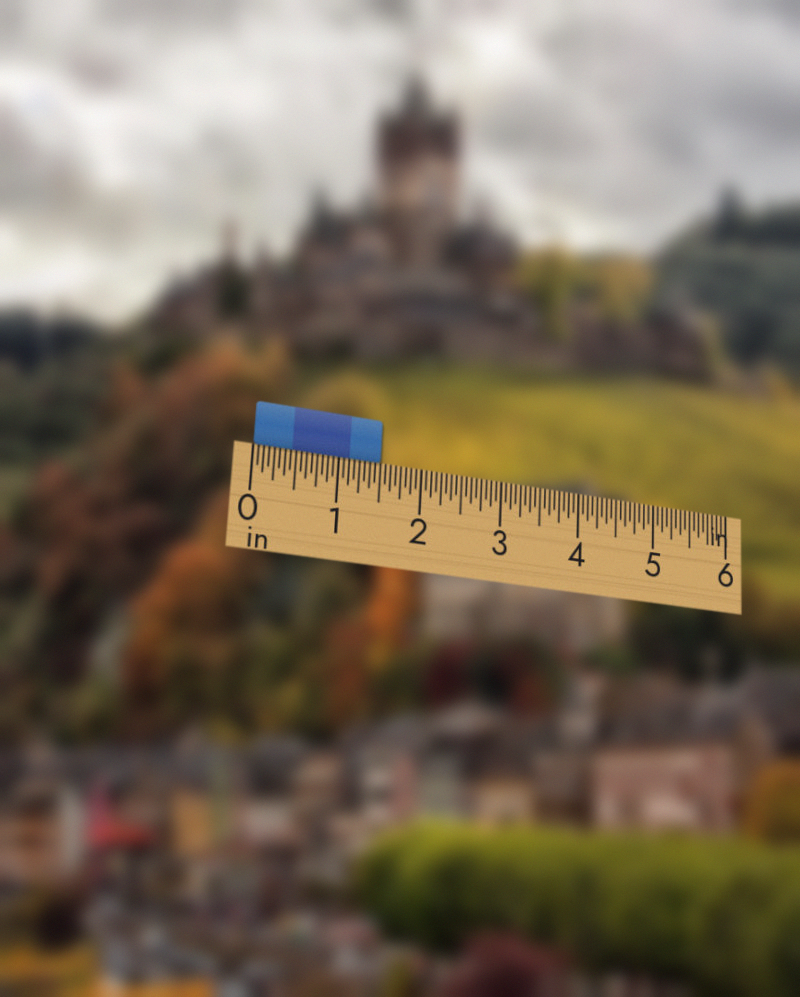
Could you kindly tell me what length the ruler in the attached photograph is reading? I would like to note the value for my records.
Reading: 1.5 in
